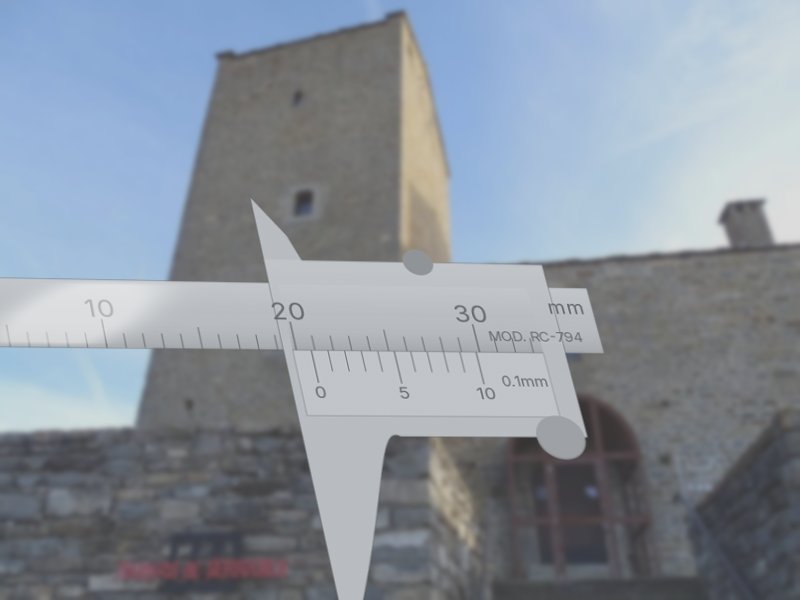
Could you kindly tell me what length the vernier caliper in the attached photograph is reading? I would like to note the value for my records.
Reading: 20.8 mm
